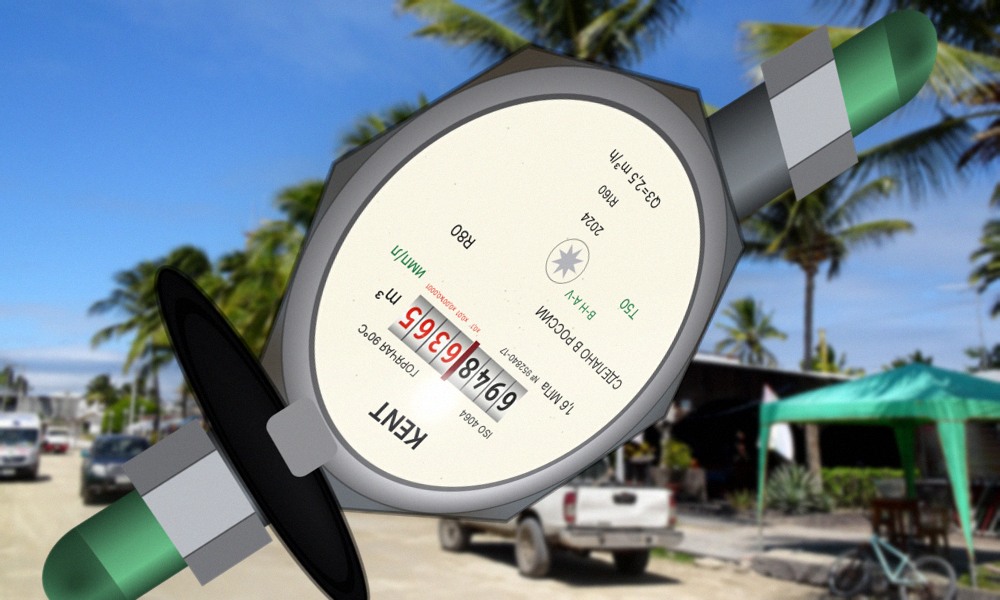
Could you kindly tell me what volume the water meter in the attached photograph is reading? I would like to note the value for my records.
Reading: 6948.6365 m³
